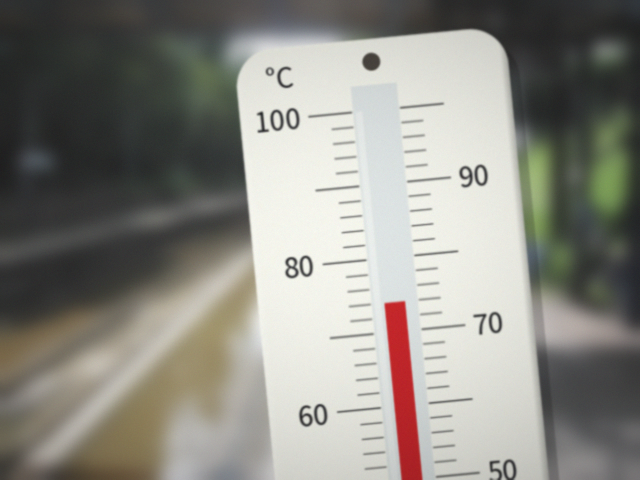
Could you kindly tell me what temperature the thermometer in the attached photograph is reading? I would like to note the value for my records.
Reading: 74 °C
